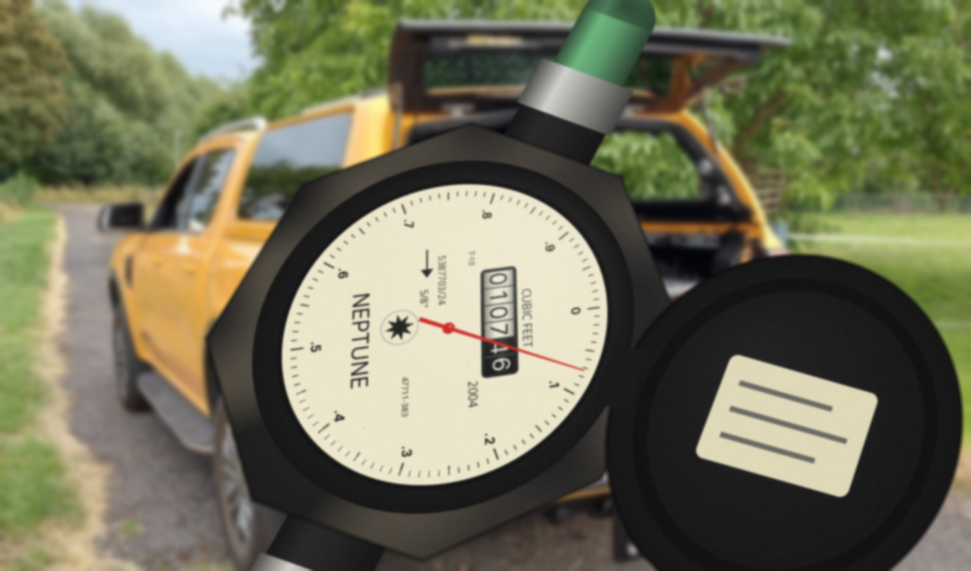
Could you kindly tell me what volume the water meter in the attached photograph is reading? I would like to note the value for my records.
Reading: 10746.07 ft³
